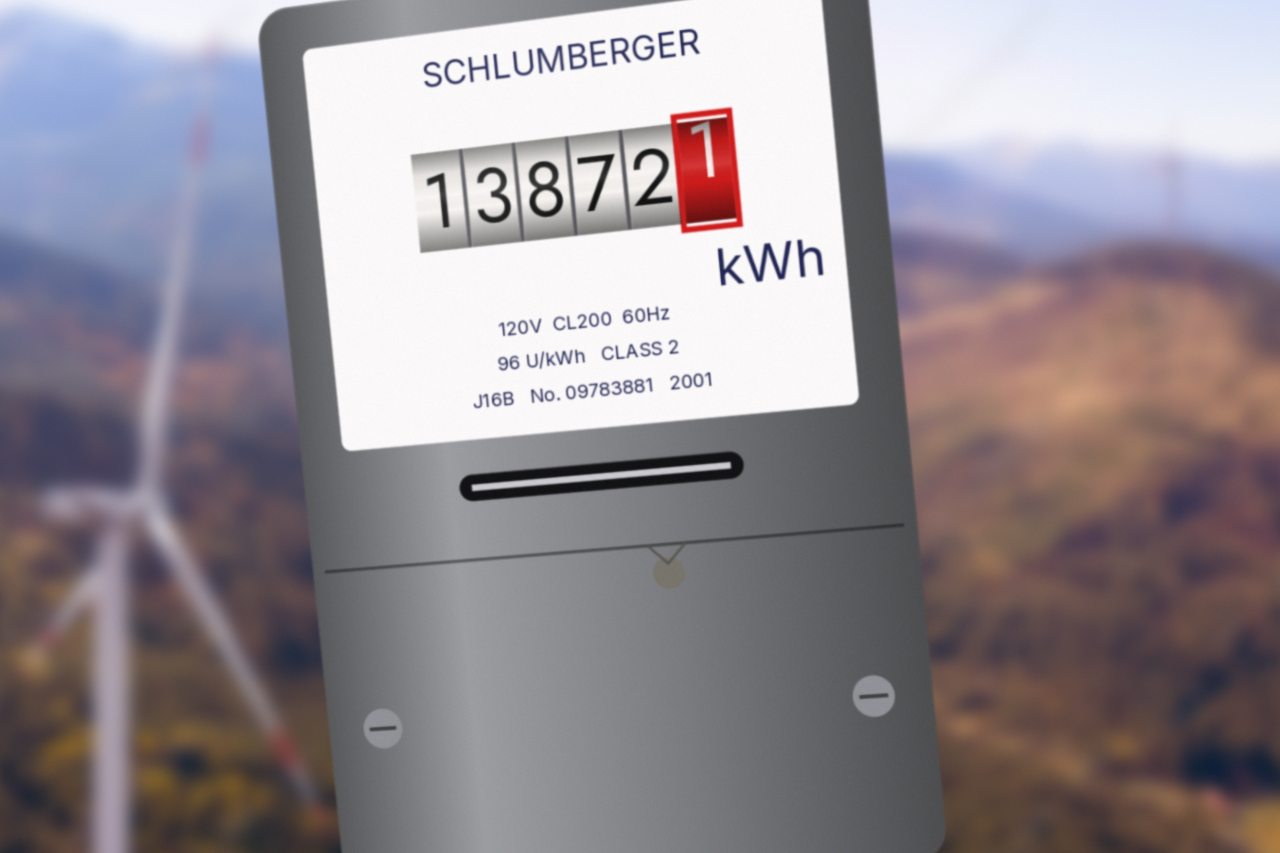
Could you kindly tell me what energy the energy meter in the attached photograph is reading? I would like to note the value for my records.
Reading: 13872.1 kWh
